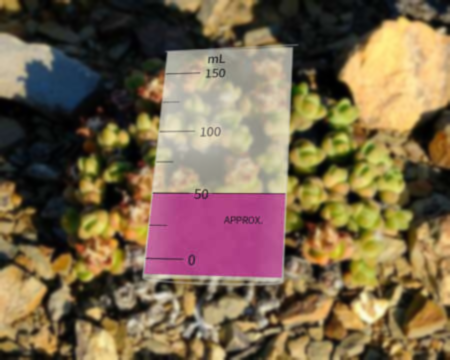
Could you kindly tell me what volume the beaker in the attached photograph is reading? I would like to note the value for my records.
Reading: 50 mL
